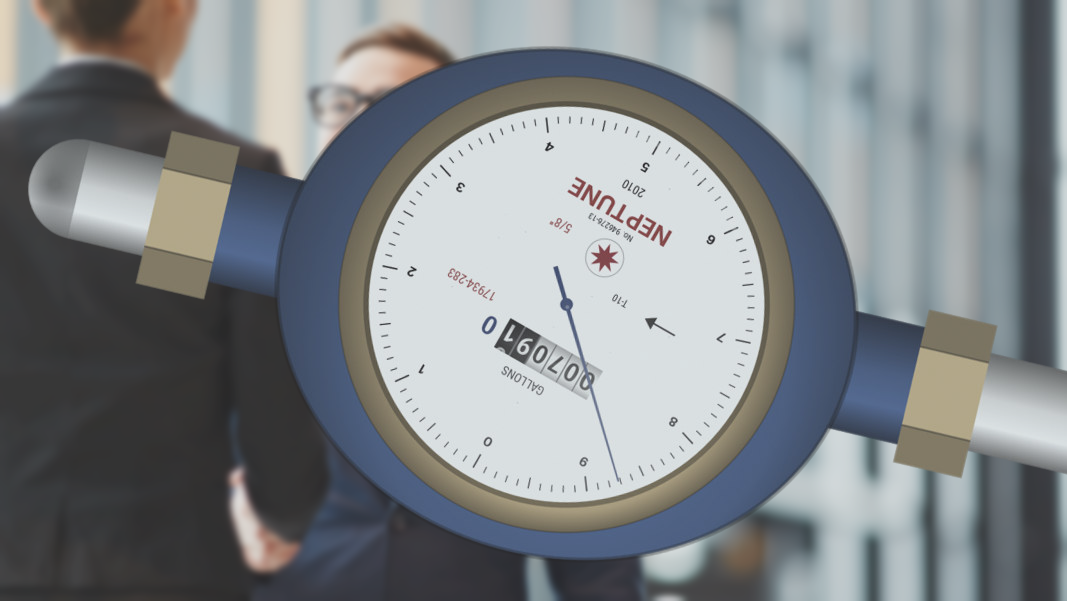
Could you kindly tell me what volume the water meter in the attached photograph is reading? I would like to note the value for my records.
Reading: 70908.7 gal
